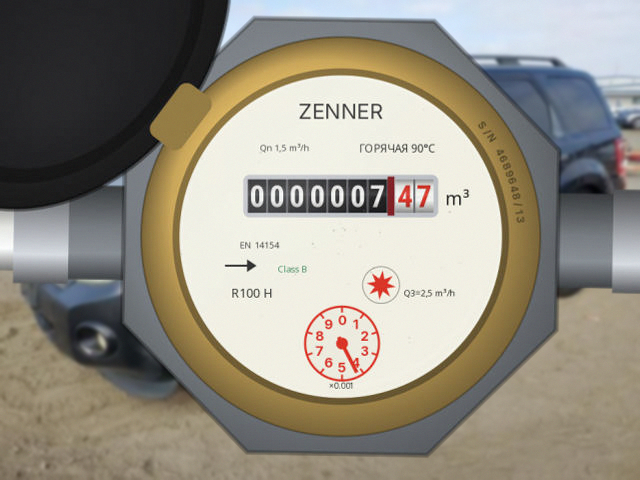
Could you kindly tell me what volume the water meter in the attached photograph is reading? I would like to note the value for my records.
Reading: 7.474 m³
